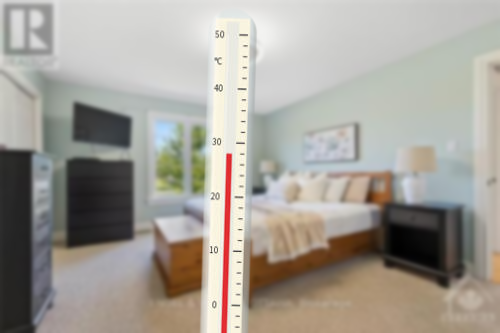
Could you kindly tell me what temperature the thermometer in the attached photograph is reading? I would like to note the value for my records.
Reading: 28 °C
